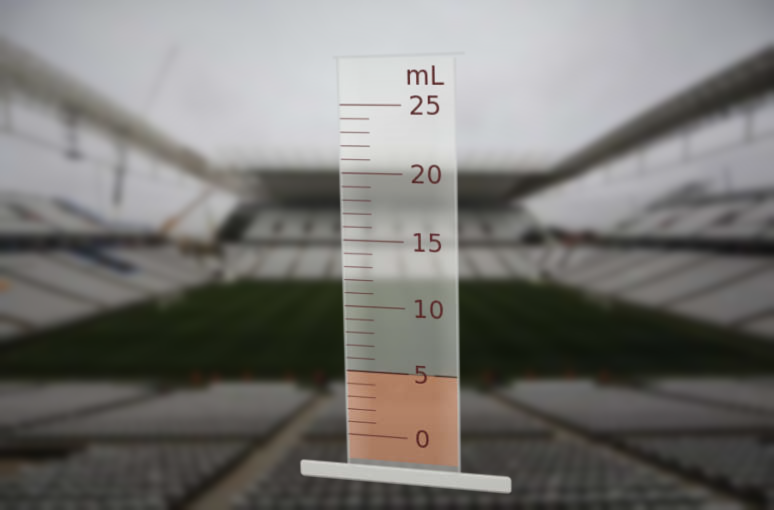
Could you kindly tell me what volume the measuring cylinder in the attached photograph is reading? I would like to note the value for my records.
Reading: 5 mL
